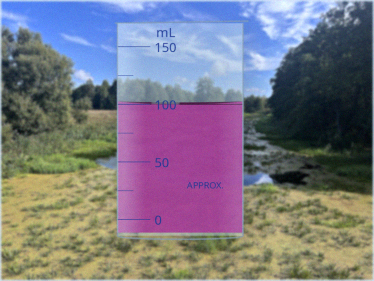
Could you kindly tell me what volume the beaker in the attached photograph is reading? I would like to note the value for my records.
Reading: 100 mL
